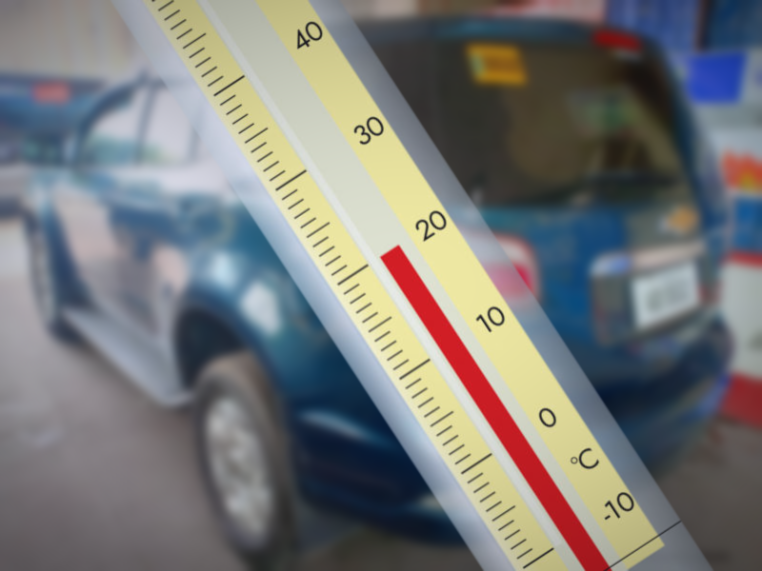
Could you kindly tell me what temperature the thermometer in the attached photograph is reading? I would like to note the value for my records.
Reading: 20 °C
